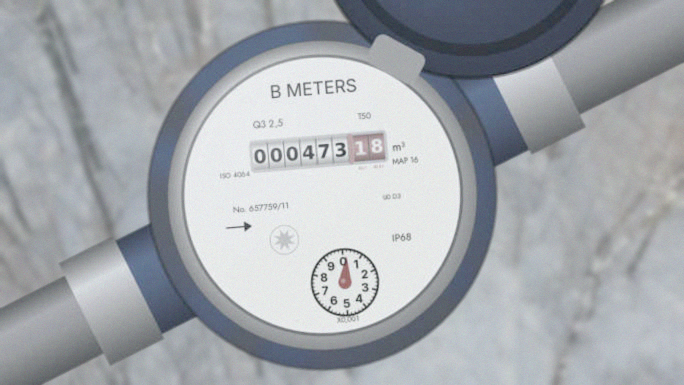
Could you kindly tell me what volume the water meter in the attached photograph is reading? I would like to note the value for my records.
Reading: 473.180 m³
